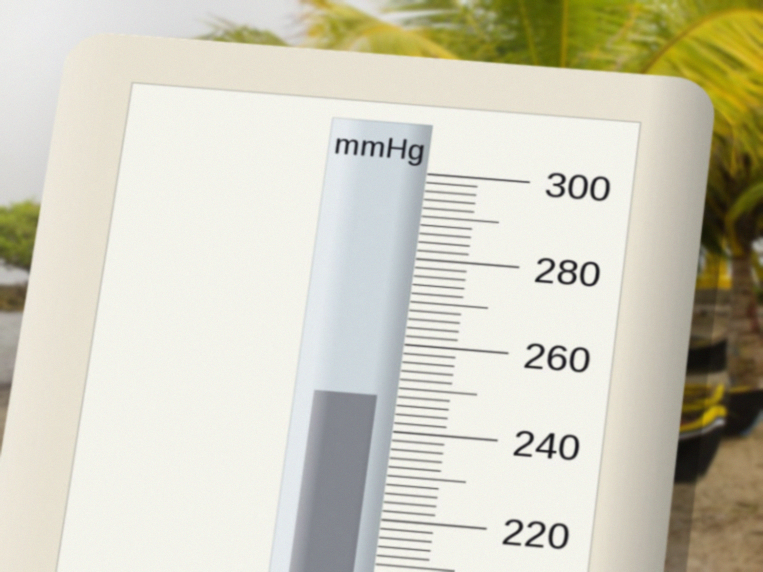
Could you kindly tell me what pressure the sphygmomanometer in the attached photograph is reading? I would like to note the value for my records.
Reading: 248 mmHg
